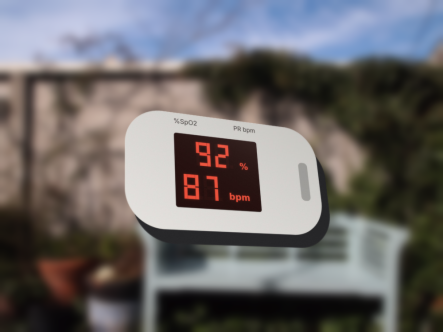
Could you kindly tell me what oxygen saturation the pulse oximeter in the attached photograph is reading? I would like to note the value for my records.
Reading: 92 %
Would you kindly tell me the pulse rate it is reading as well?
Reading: 87 bpm
